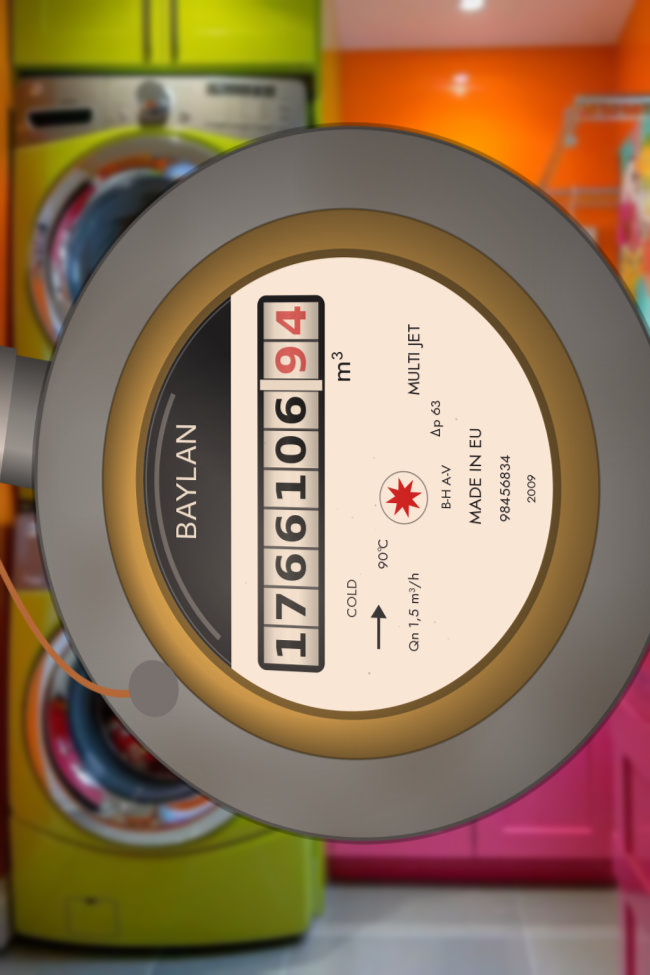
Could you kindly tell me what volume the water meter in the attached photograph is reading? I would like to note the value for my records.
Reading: 1766106.94 m³
